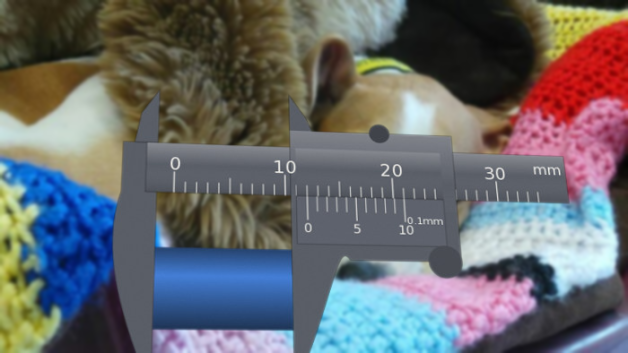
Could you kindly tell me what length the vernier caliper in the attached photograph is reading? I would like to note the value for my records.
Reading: 12.0 mm
